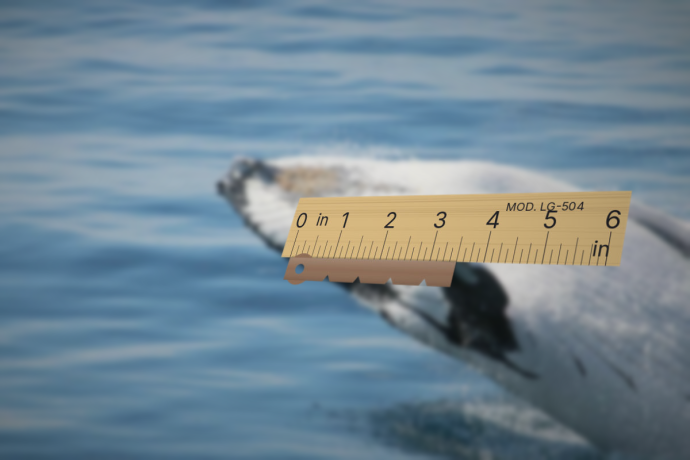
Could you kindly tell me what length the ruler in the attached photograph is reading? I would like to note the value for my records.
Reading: 3.5 in
